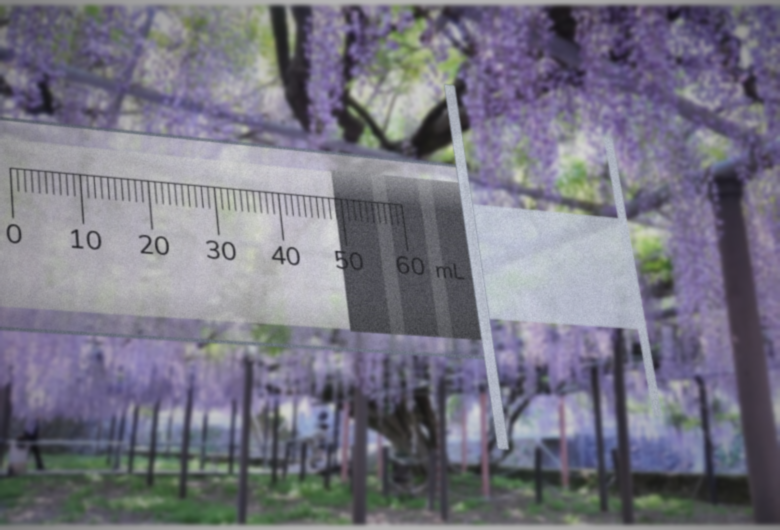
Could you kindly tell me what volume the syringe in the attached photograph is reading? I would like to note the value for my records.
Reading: 49 mL
